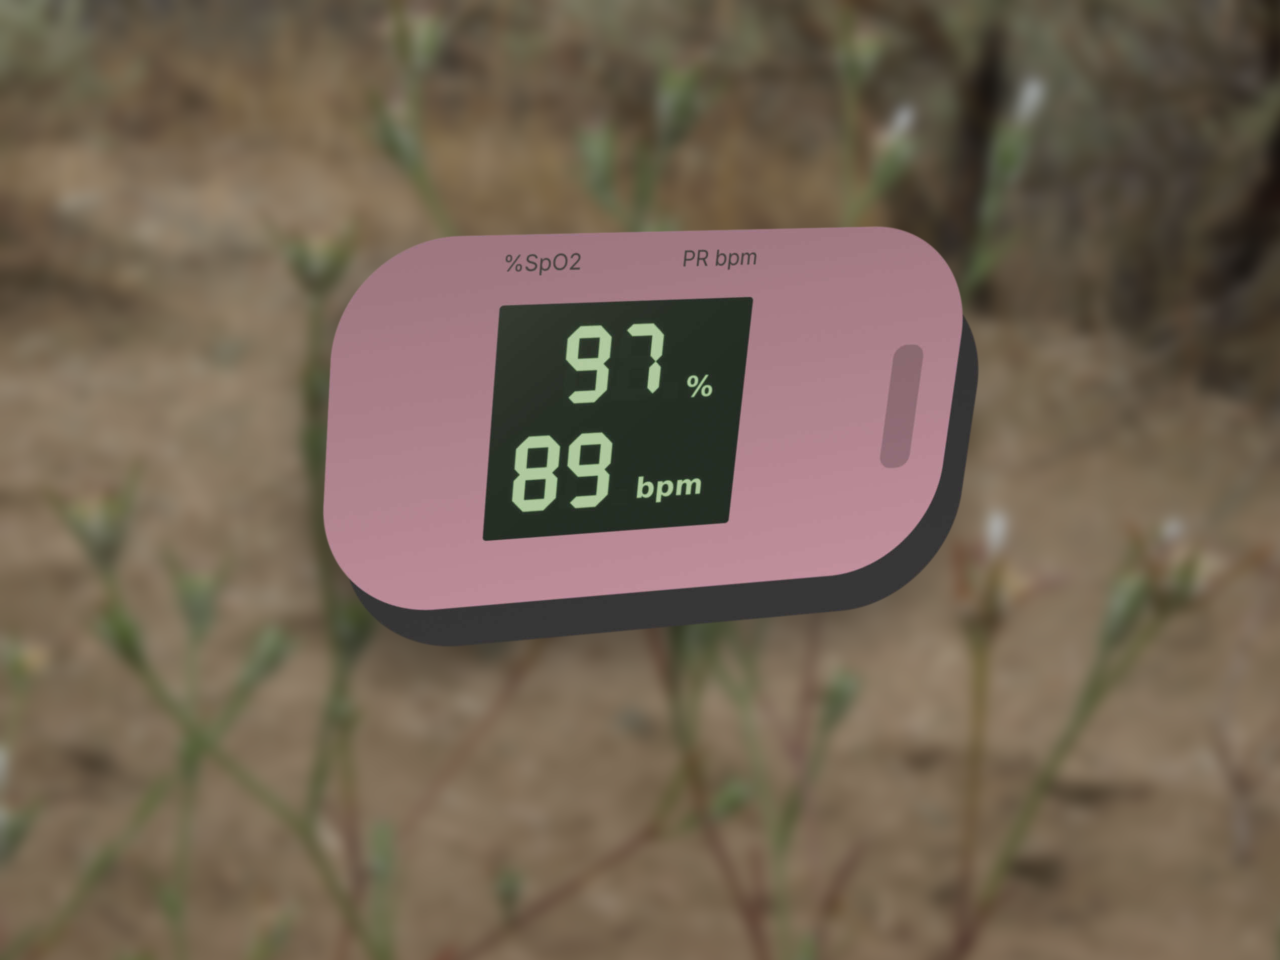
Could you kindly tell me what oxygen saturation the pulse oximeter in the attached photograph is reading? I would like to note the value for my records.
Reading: 97 %
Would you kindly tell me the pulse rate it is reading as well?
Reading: 89 bpm
